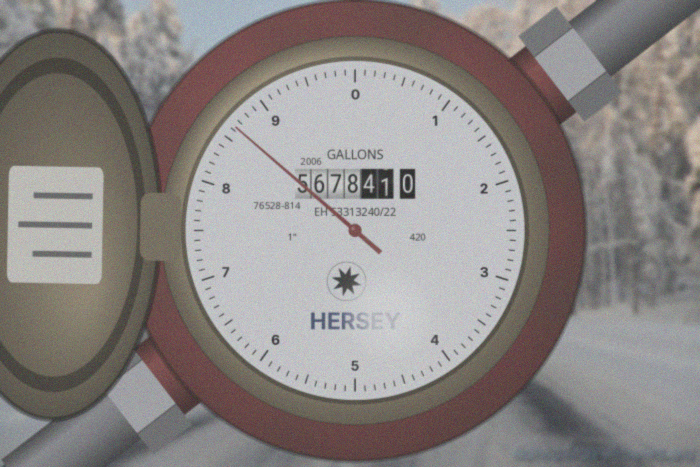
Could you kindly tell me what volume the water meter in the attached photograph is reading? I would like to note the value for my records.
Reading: 5678408.6 gal
